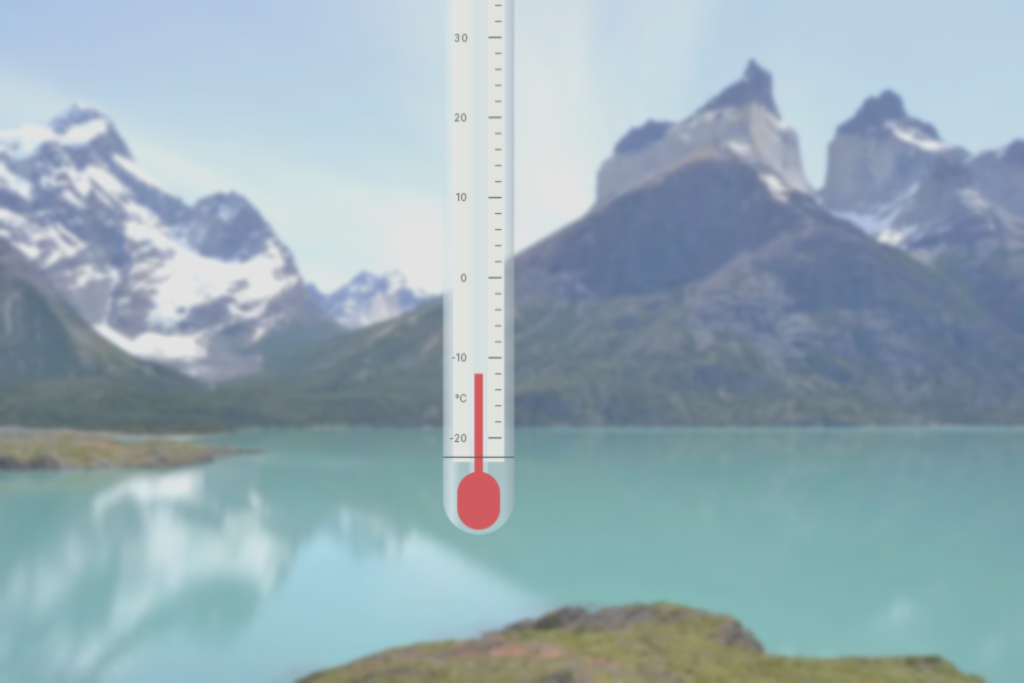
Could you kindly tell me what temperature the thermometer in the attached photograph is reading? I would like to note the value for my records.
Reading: -12 °C
